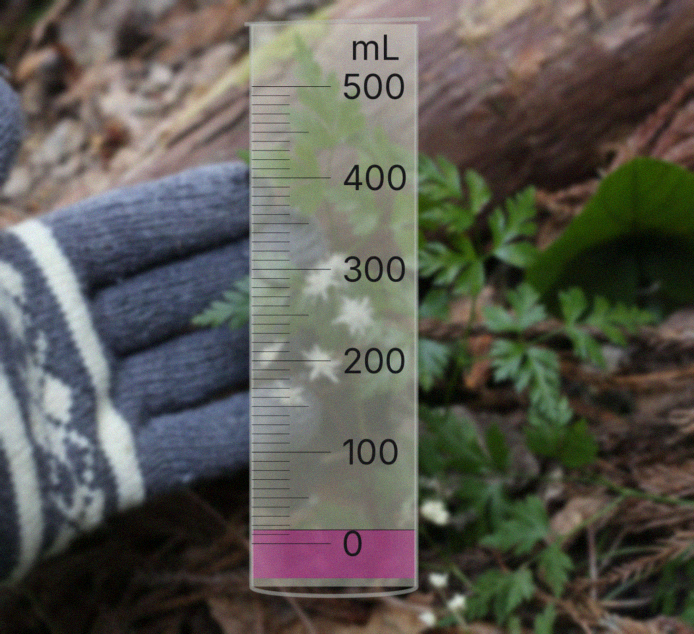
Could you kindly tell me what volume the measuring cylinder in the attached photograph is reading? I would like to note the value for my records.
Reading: 15 mL
